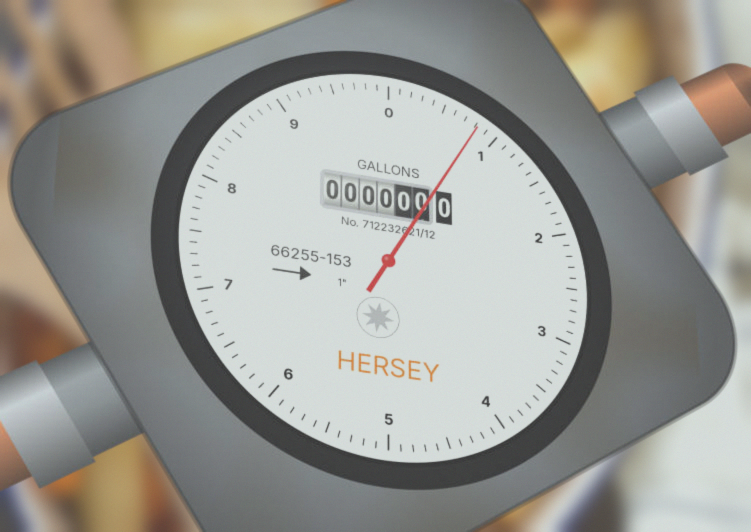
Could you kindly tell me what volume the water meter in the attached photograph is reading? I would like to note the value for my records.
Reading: 0.8 gal
